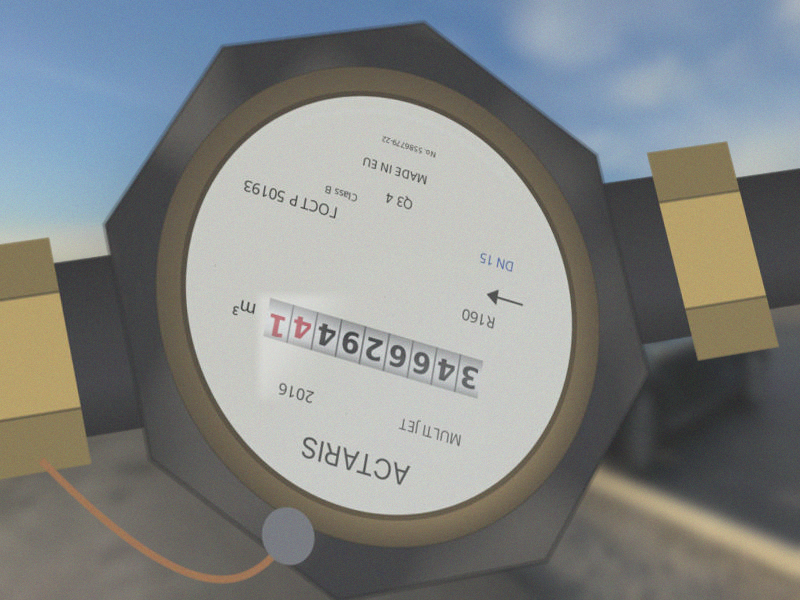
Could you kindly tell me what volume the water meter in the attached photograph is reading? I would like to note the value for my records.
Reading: 3466294.41 m³
